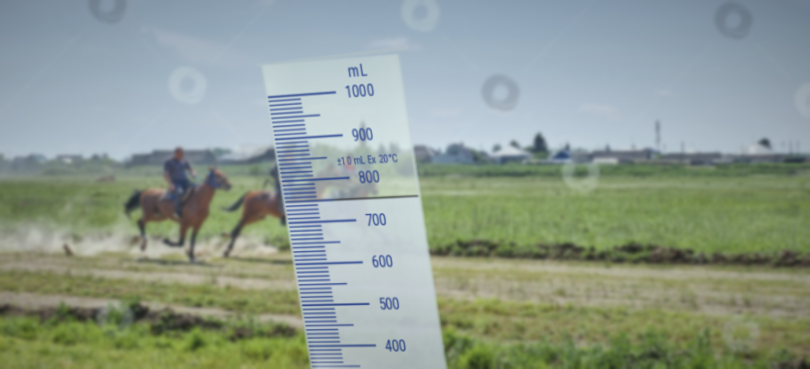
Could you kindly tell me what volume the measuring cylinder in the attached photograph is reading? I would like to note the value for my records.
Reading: 750 mL
